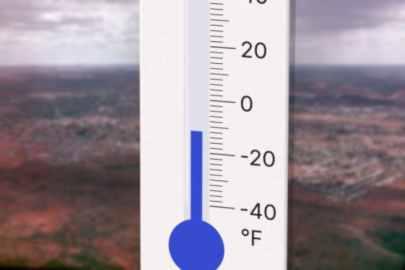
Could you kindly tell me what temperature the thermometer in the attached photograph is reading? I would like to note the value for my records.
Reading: -12 °F
